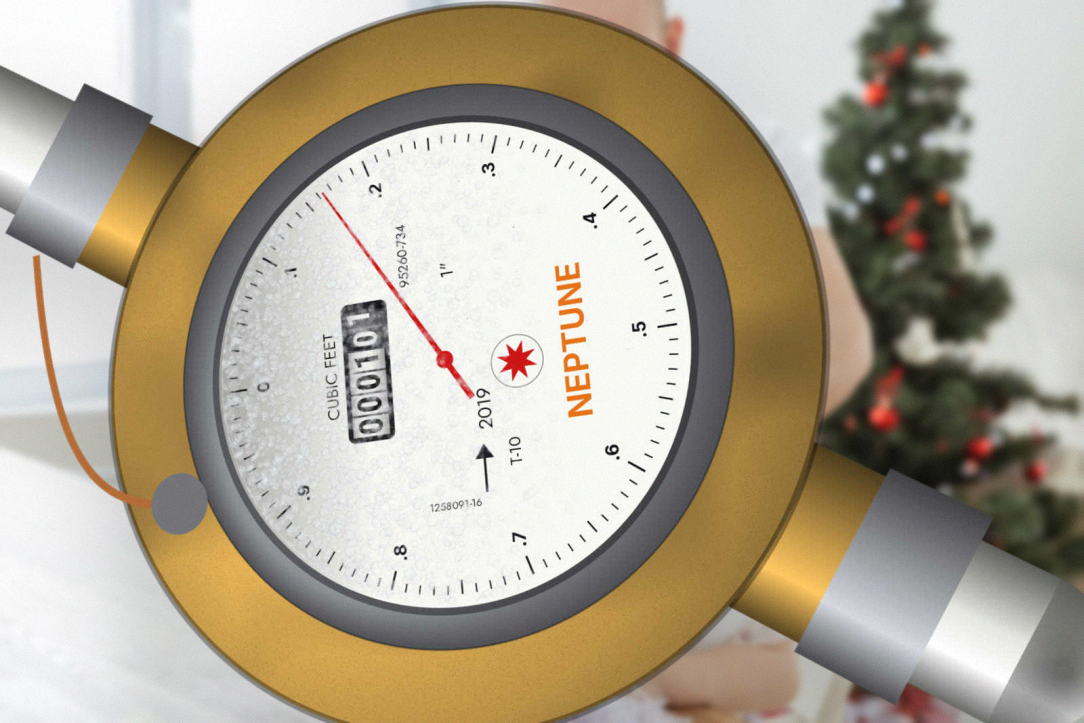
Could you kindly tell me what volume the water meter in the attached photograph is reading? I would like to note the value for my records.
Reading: 101.16 ft³
